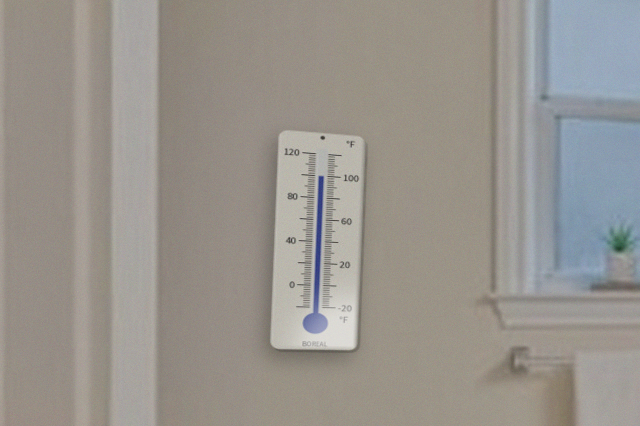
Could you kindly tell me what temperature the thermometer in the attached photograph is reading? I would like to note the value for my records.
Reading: 100 °F
